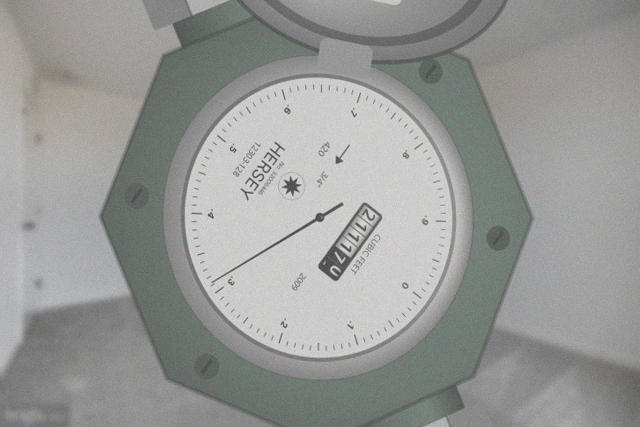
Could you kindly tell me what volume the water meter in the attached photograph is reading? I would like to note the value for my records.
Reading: 211170.31 ft³
